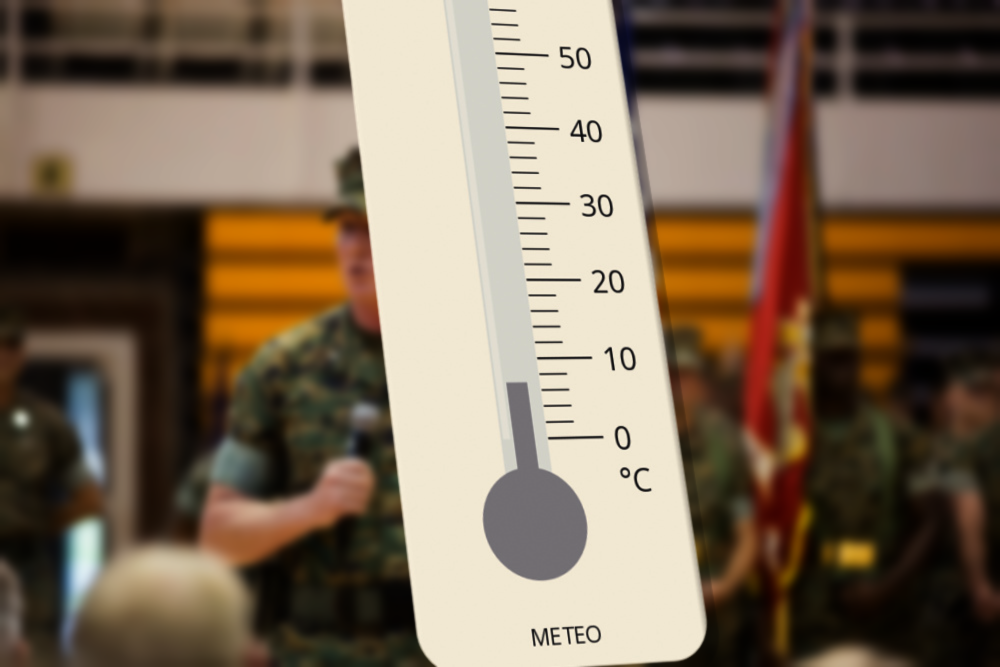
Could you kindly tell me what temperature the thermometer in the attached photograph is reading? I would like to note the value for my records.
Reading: 7 °C
